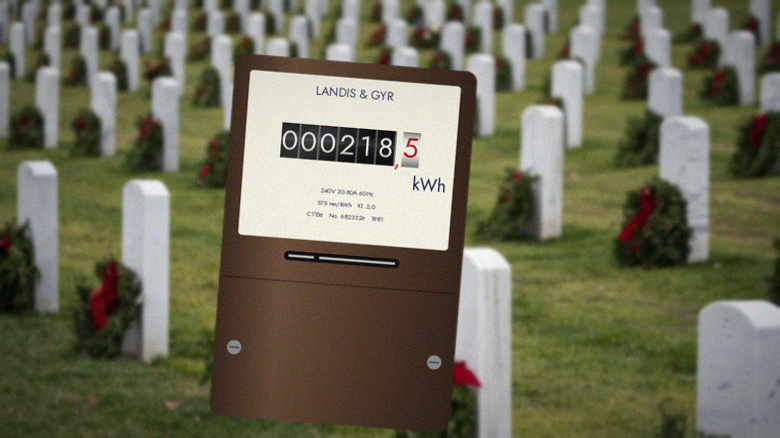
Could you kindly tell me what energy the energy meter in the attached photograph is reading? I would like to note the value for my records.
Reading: 218.5 kWh
